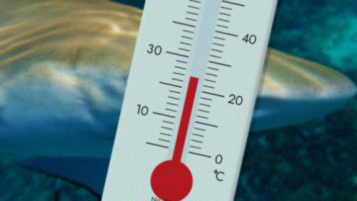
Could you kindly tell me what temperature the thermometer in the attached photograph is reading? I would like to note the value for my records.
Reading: 24 °C
